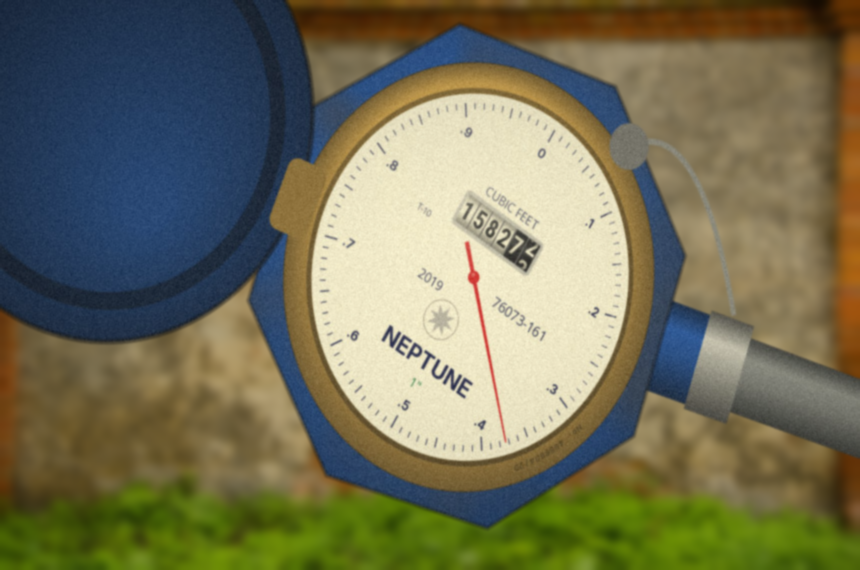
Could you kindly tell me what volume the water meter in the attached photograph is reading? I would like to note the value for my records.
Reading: 158272.37 ft³
